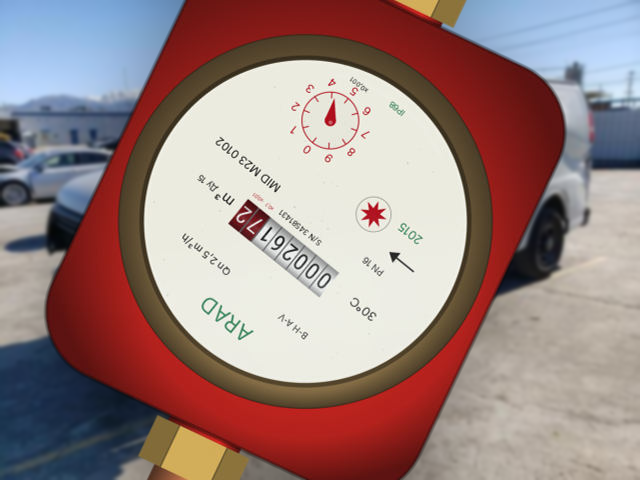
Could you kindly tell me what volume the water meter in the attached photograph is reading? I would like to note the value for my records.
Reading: 261.724 m³
